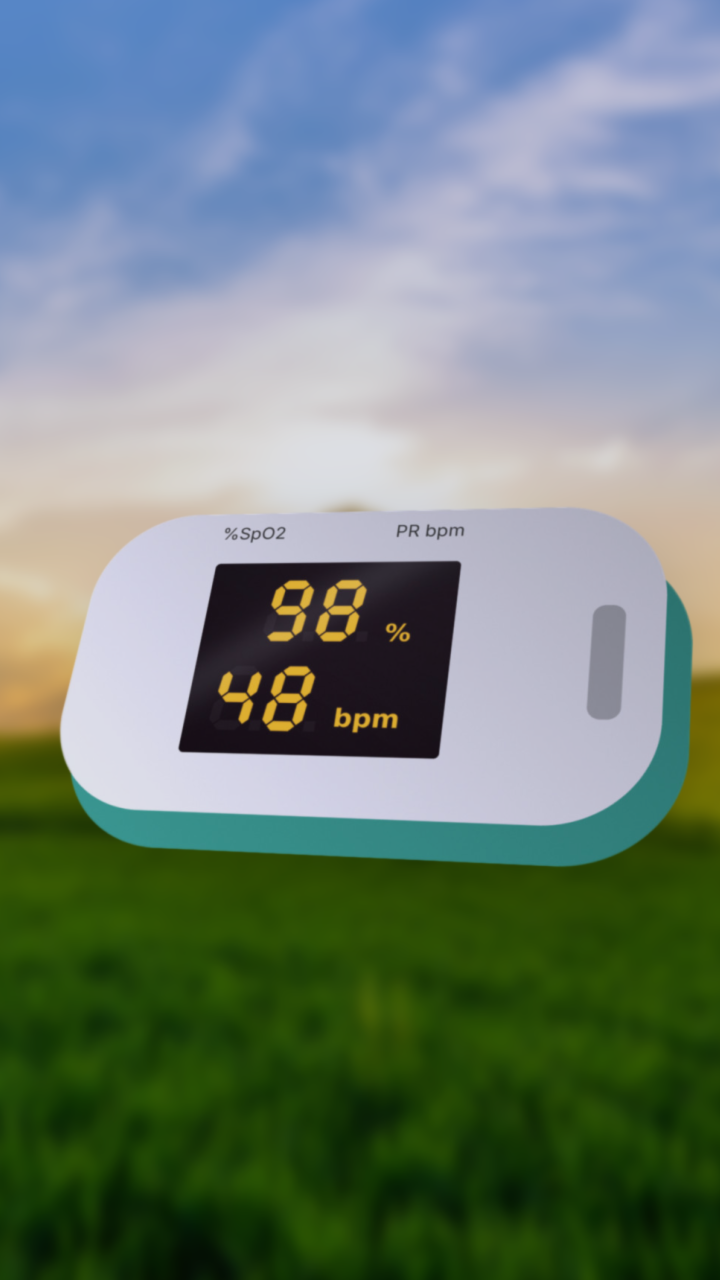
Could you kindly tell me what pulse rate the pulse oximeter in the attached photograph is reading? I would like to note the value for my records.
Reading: 48 bpm
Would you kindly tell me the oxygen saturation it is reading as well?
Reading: 98 %
